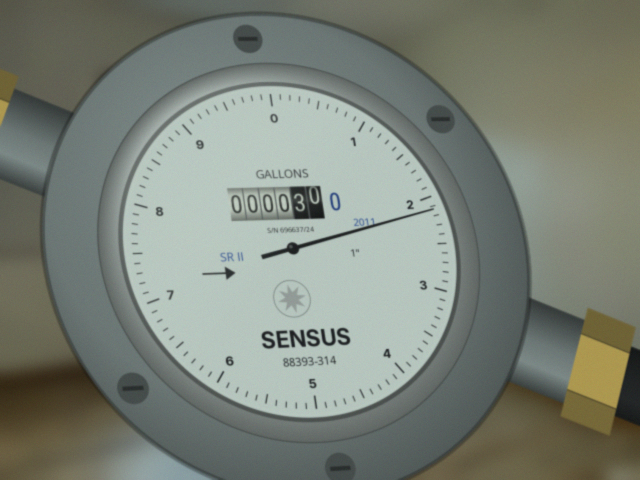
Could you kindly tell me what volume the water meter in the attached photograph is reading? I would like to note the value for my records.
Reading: 302.1 gal
